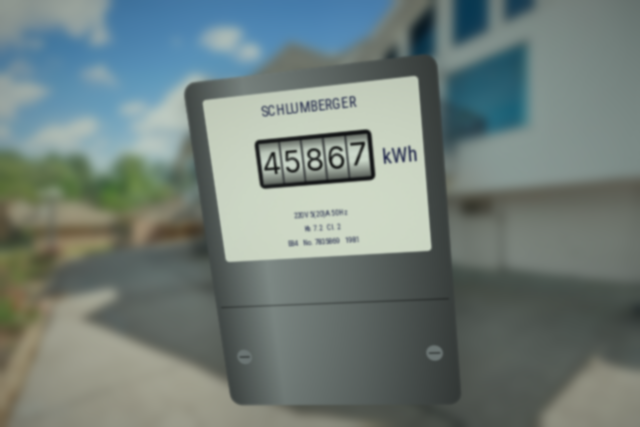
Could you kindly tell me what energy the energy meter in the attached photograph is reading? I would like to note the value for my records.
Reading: 45867 kWh
